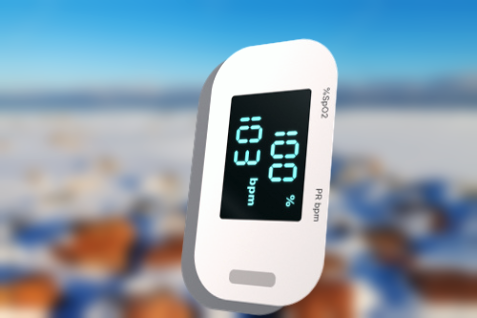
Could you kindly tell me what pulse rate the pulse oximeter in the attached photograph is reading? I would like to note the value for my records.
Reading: 103 bpm
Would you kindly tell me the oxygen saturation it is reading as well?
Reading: 100 %
